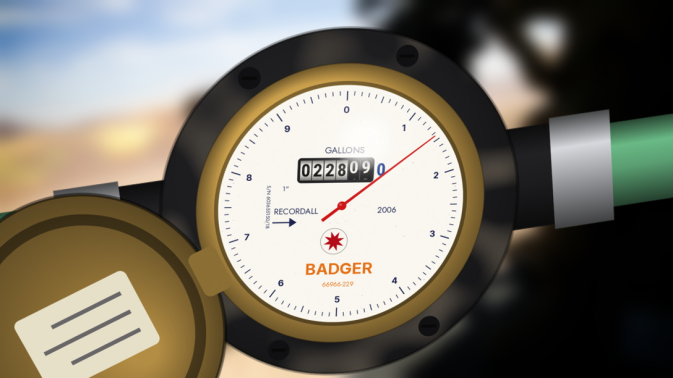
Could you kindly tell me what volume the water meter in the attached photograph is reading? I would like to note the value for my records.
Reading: 228091.4 gal
